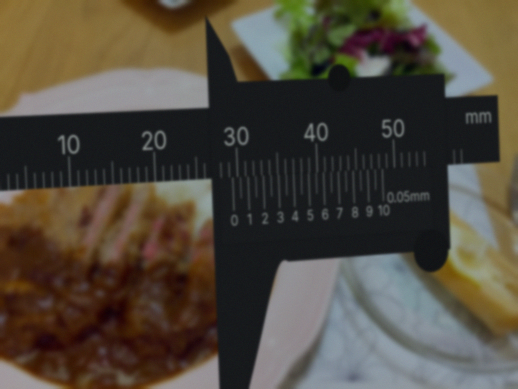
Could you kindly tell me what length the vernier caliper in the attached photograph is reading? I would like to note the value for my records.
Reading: 29.4 mm
